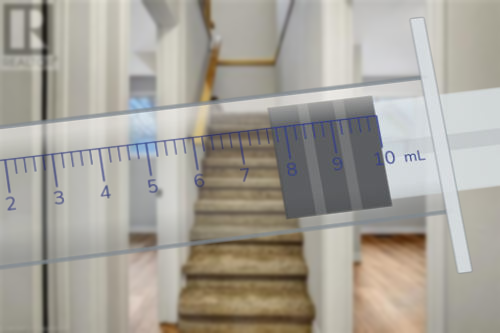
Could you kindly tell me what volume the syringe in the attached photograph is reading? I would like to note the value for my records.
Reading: 7.7 mL
